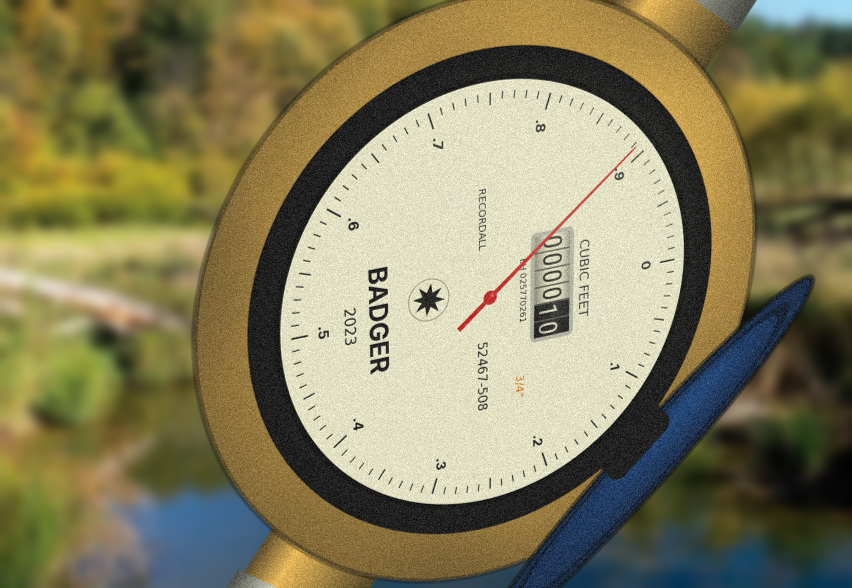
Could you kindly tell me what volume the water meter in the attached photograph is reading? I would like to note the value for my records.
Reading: 9.89 ft³
